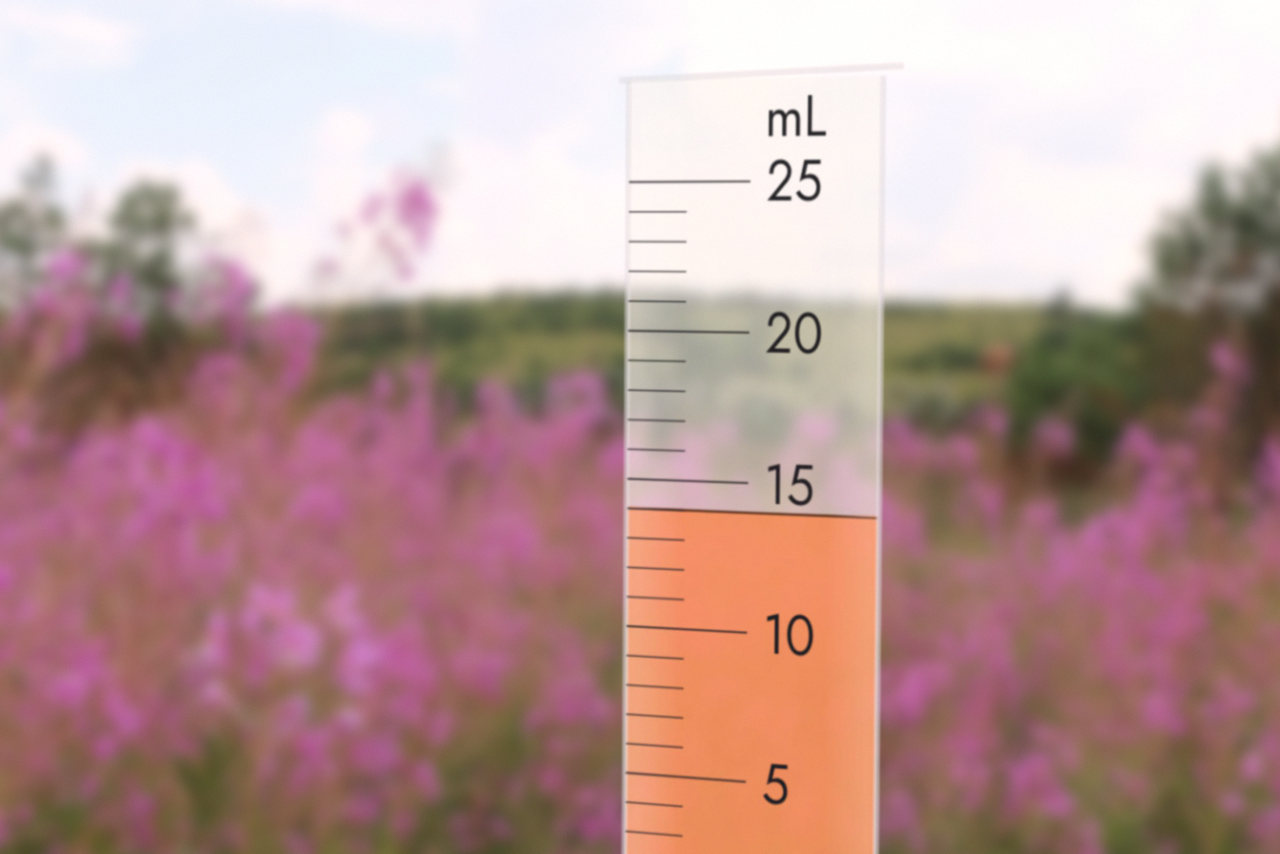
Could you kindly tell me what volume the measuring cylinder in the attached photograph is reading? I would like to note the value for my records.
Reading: 14 mL
